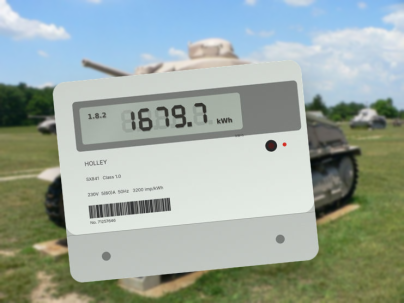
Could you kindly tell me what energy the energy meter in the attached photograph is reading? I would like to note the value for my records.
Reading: 1679.7 kWh
